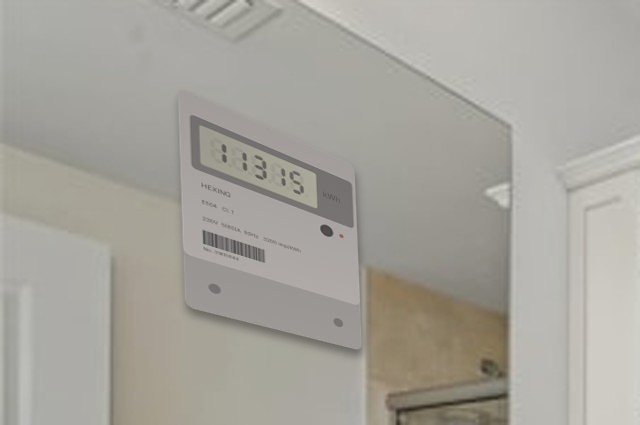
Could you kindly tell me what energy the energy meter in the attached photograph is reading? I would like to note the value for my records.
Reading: 11315 kWh
